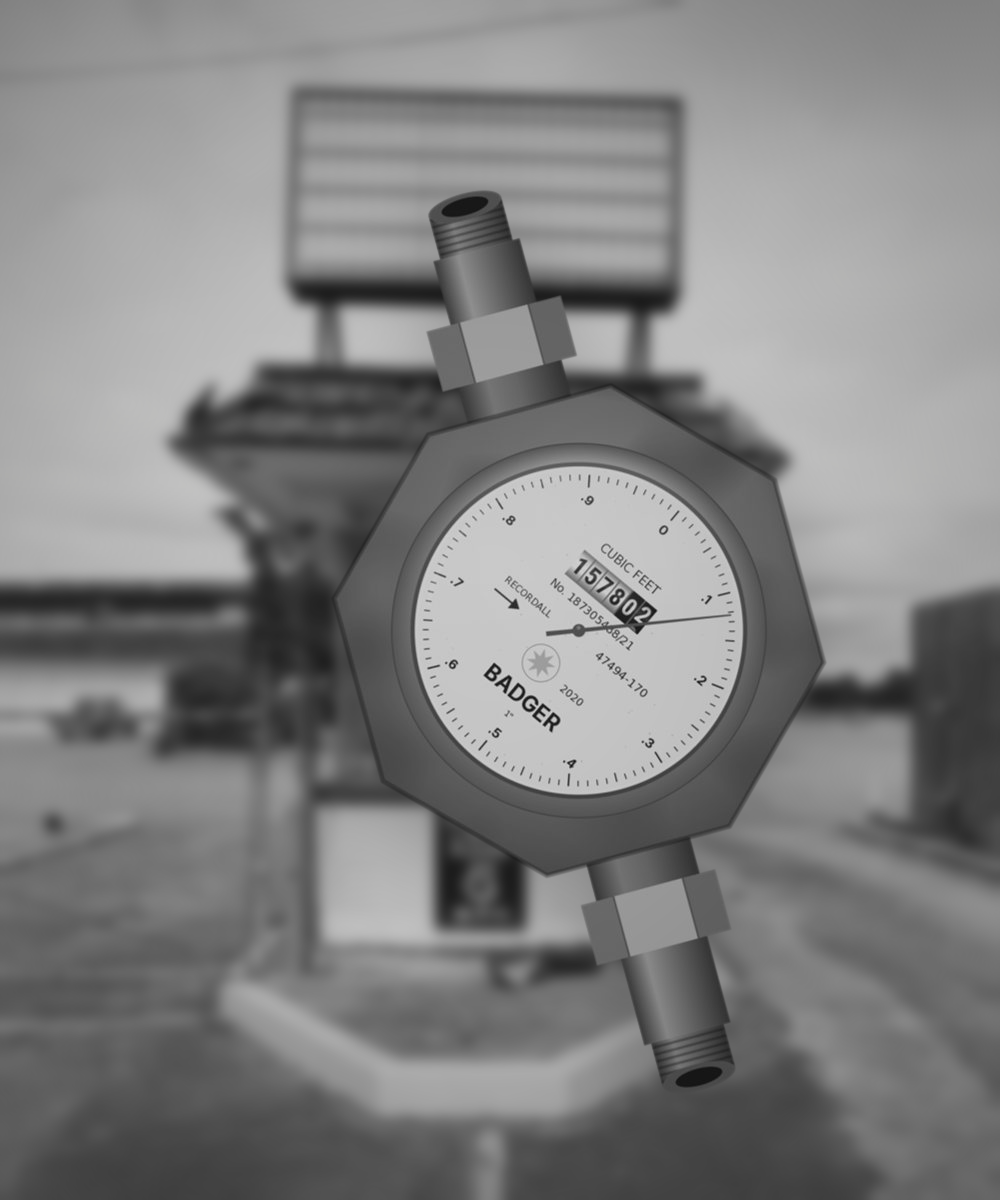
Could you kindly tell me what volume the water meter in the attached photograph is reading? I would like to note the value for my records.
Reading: 157802.12 ft³
